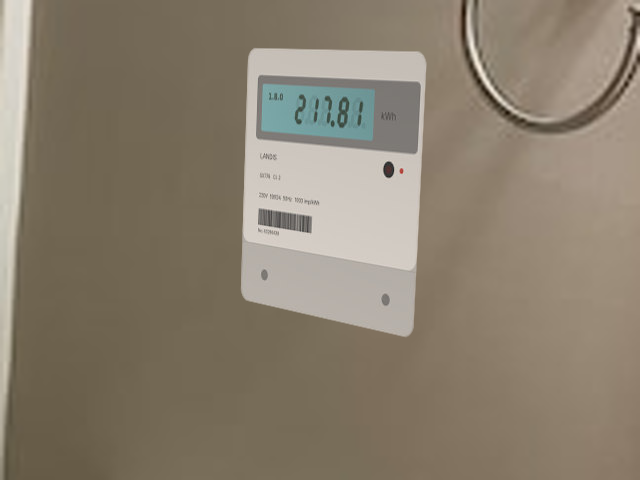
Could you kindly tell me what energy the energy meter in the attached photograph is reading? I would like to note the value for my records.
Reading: 217.81 kWh
